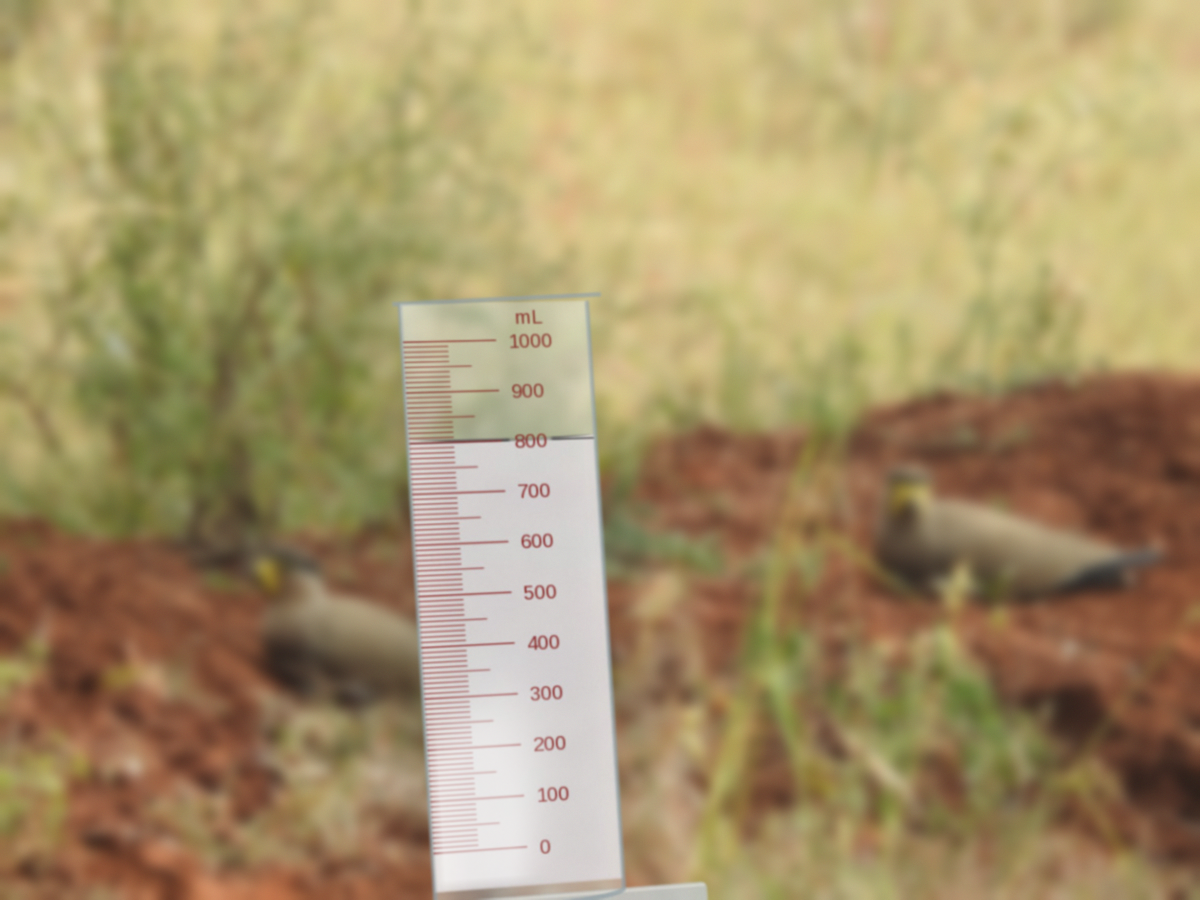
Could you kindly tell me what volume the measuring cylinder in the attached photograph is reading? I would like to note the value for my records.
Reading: 800 mL
